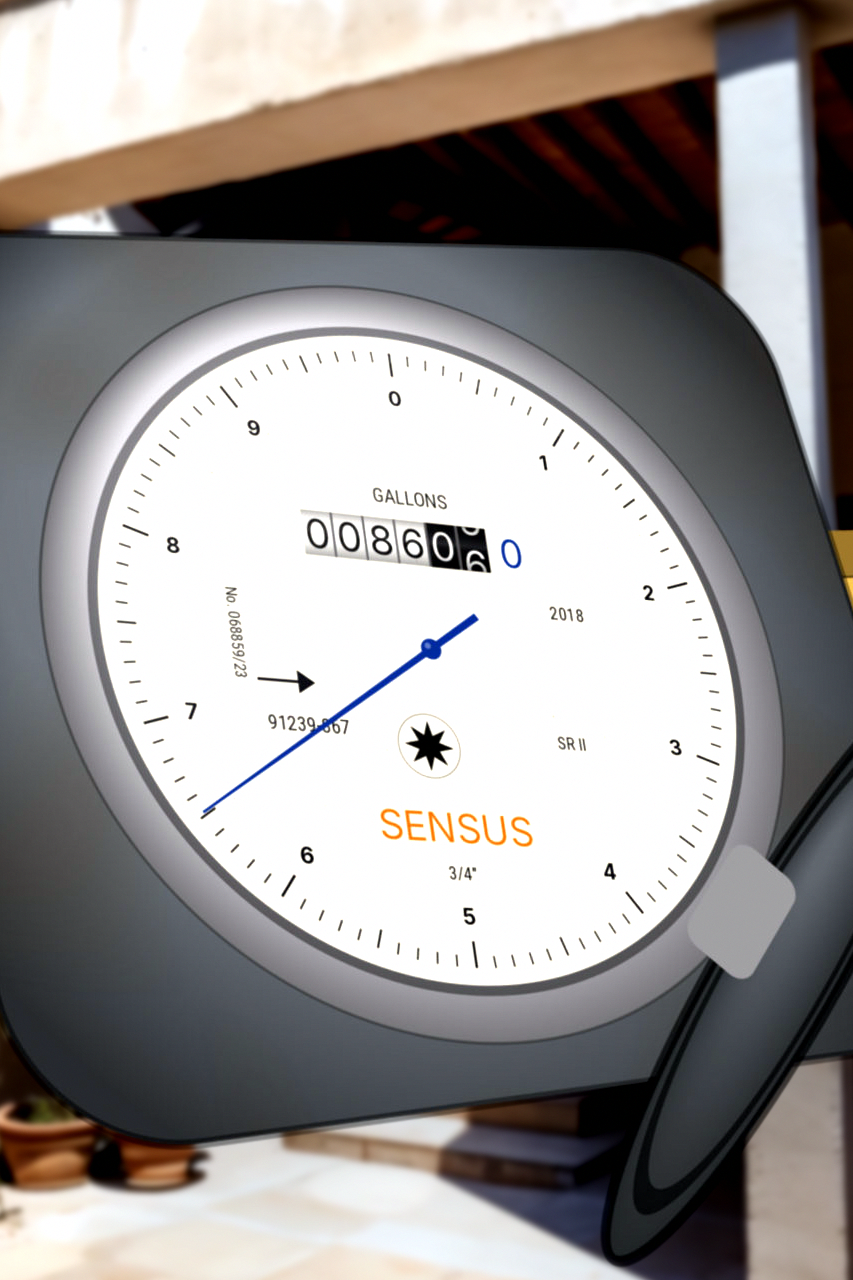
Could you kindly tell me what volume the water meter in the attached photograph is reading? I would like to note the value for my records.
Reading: 86056.5 gal
